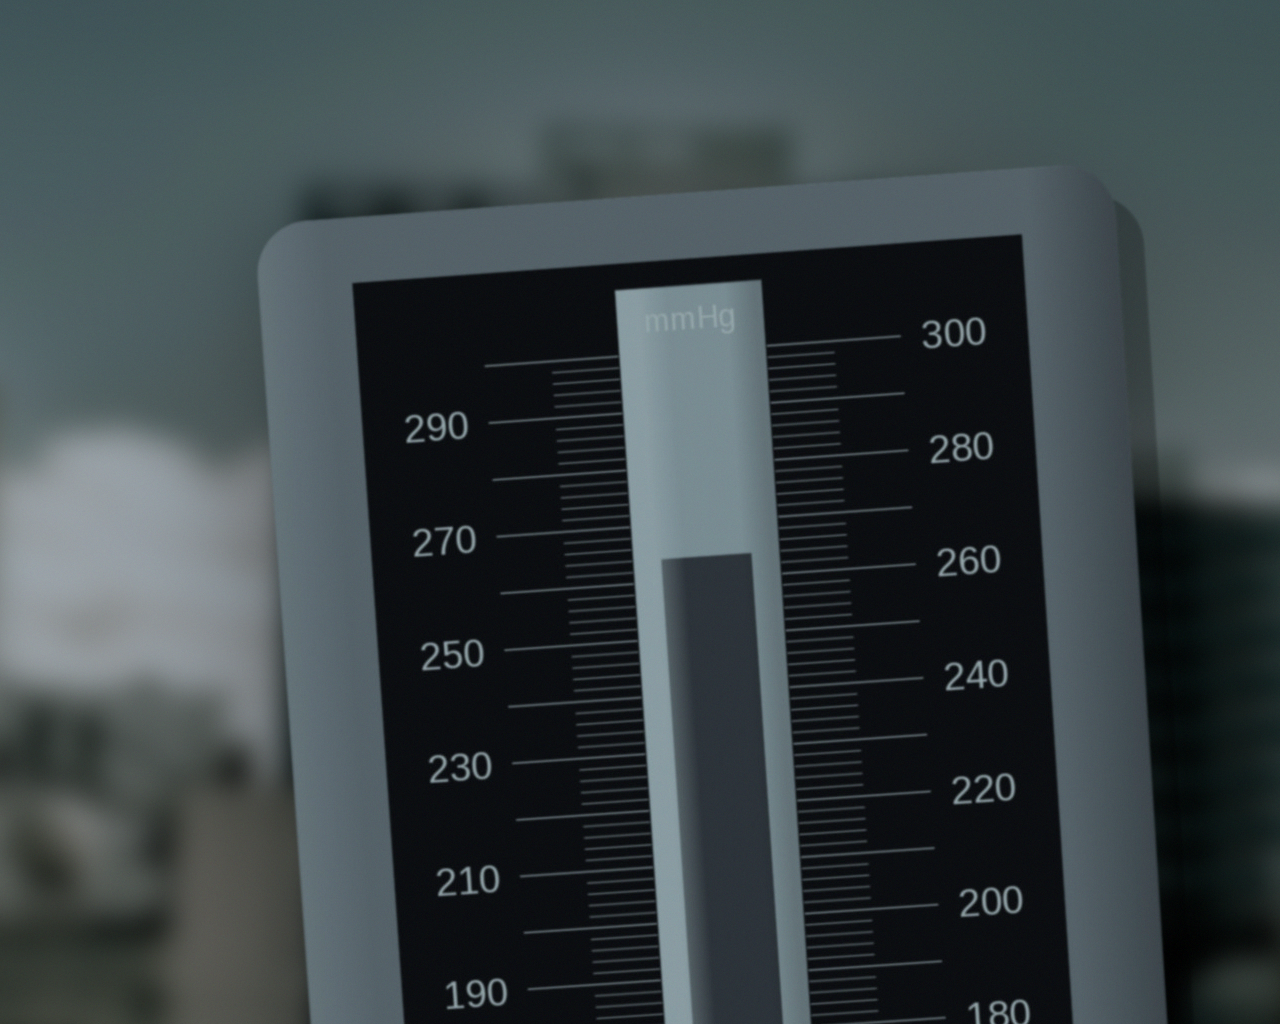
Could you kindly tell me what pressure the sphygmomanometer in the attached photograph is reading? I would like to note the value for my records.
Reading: 264 mmHg
